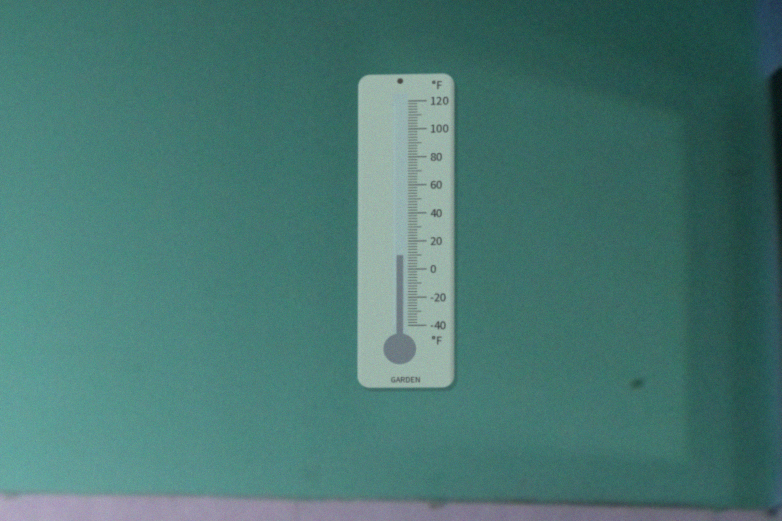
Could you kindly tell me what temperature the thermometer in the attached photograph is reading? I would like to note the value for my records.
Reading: 10 °F
